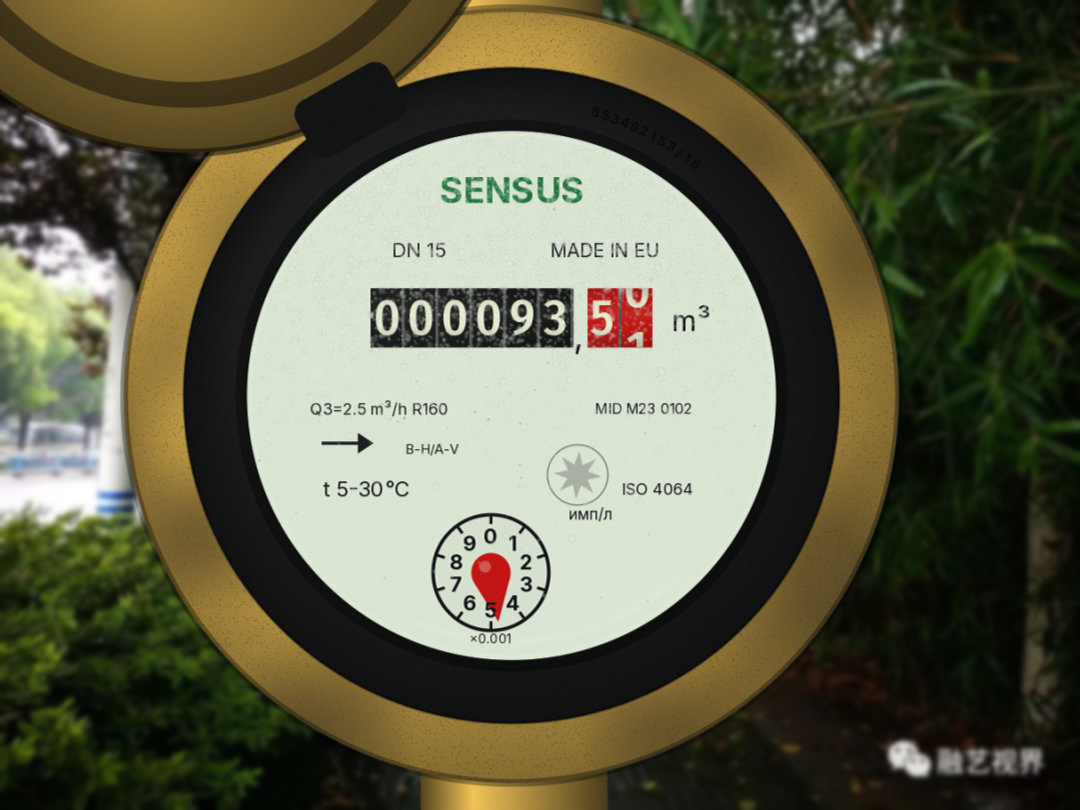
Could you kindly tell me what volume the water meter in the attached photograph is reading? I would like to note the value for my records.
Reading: 93.504 m³
